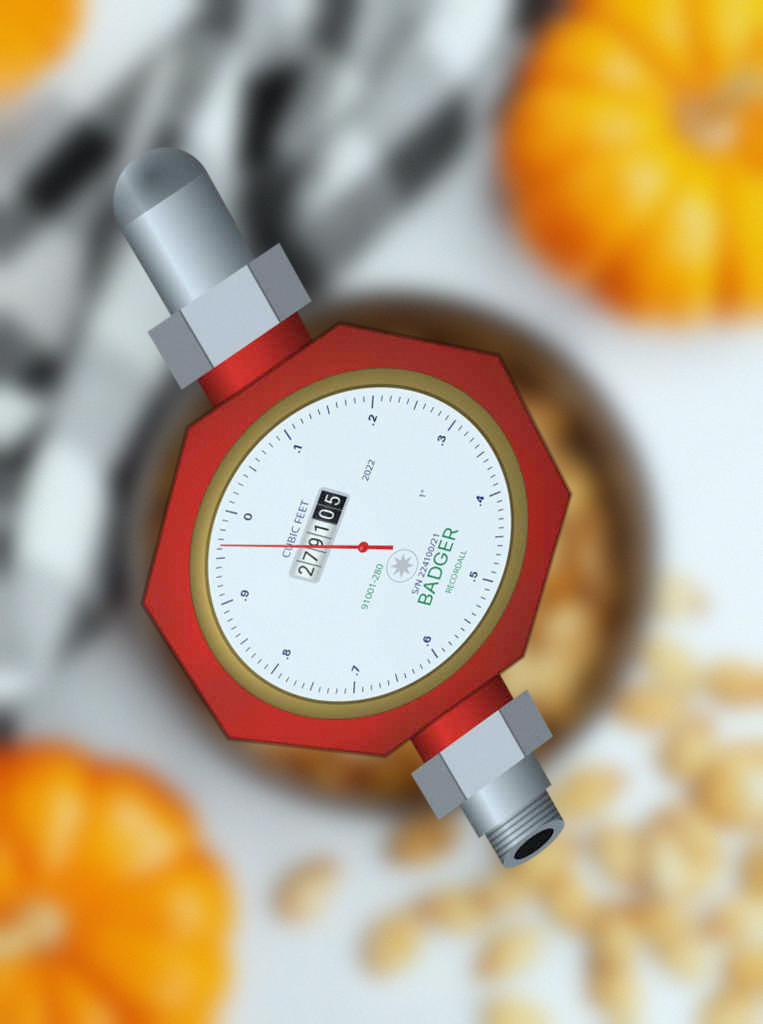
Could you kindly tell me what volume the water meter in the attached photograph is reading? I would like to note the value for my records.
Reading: 279104.96 ft³
